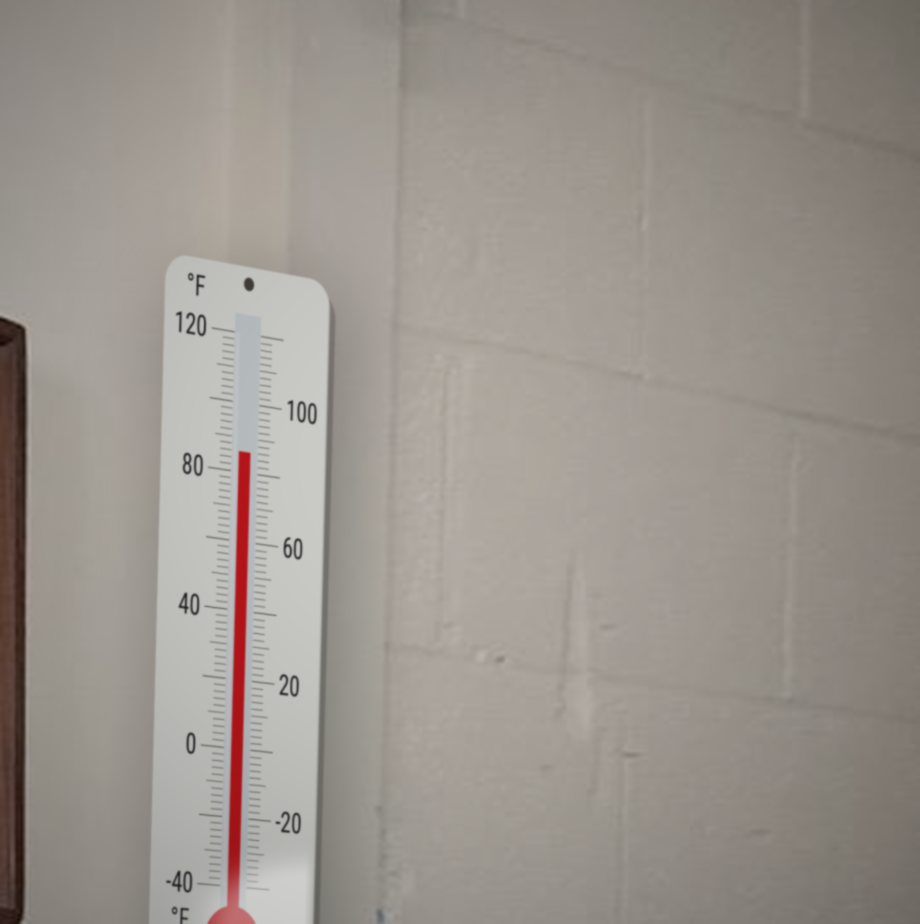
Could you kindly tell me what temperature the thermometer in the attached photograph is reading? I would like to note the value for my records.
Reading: 86 °F
